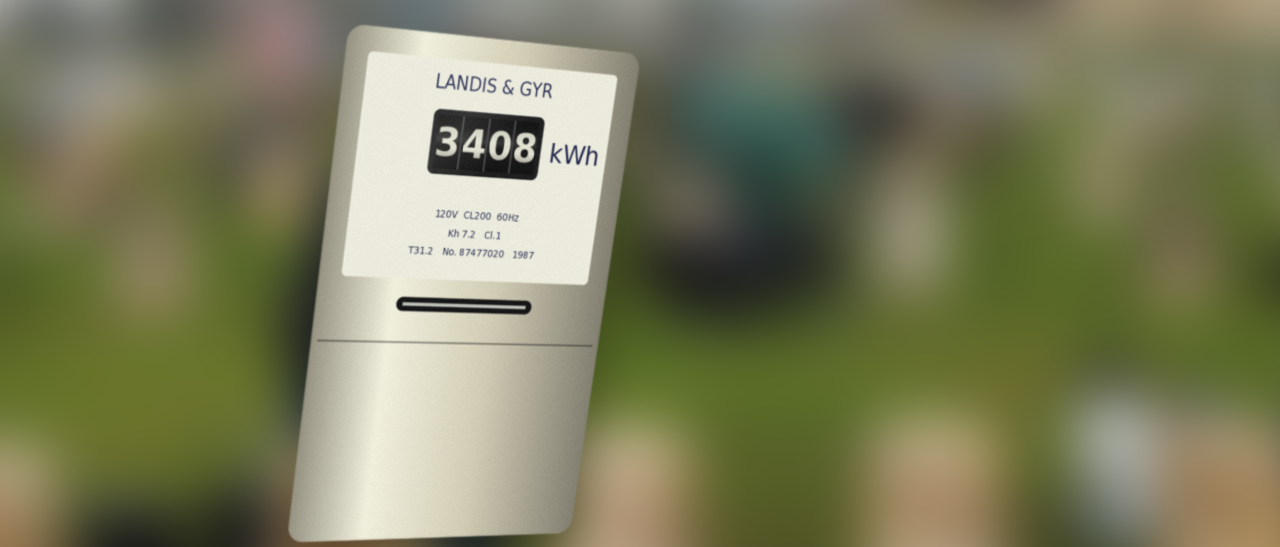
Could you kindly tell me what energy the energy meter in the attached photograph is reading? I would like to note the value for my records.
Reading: 3408 kWh
